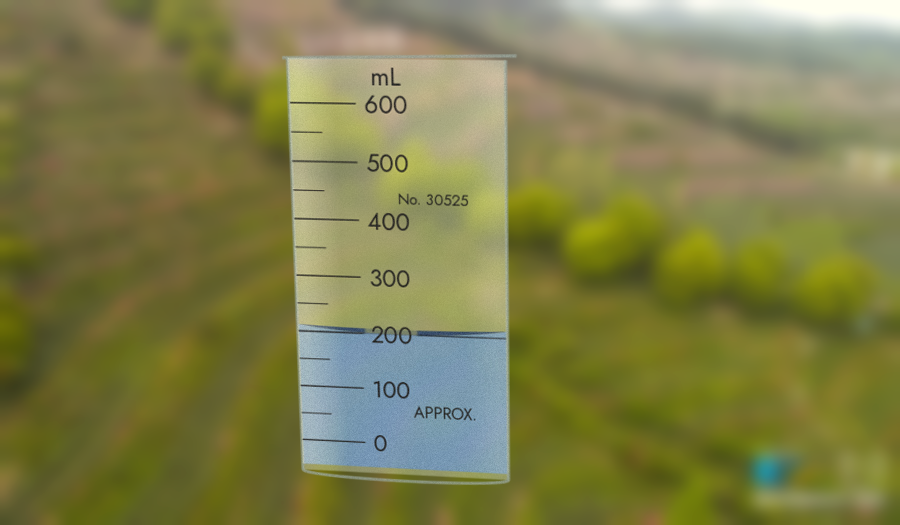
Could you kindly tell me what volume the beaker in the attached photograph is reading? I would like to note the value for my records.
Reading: 200 mL
